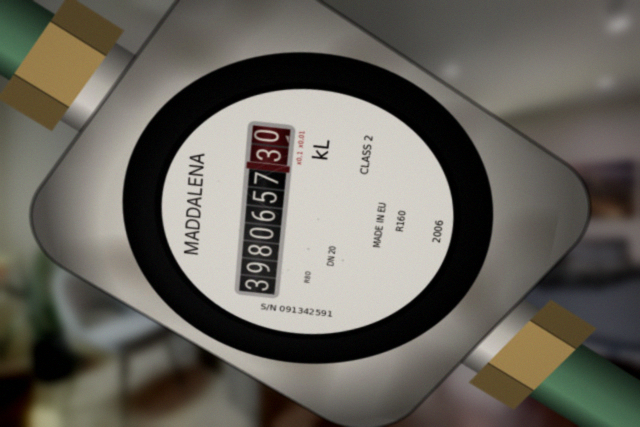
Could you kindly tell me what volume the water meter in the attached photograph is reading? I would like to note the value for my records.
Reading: 3980657.30 kL
